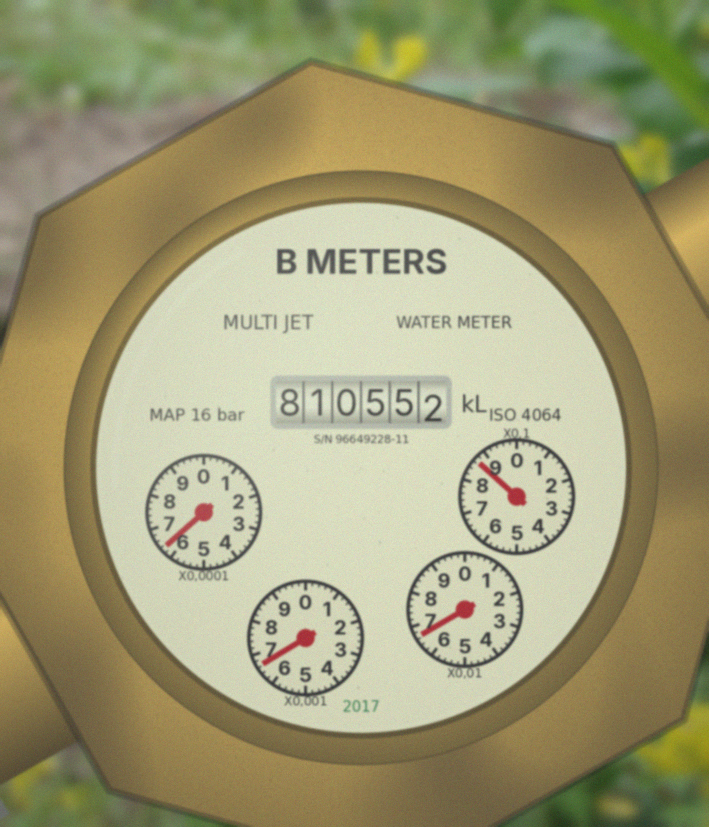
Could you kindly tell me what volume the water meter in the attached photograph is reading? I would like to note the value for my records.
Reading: 810551.8666 kL
